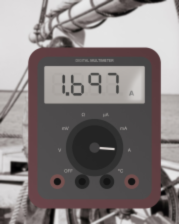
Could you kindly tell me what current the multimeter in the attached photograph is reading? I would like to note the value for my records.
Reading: 1.697 A
